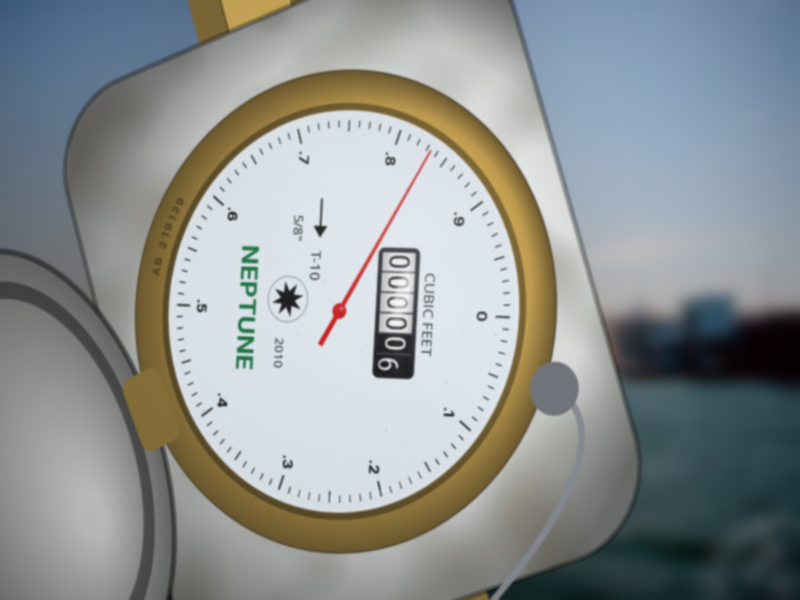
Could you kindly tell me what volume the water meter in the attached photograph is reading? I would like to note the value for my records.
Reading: 5.83 ft³
